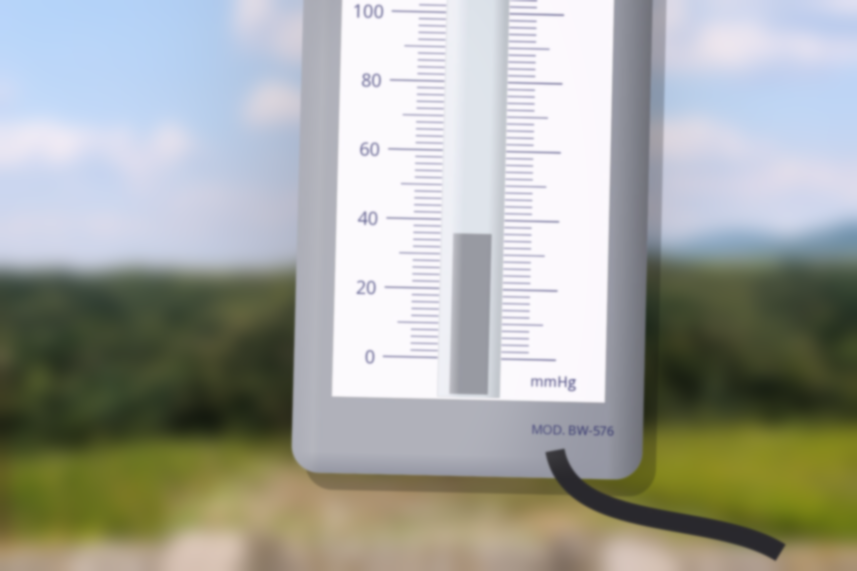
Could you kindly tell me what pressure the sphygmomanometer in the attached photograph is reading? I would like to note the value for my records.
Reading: 36 mmHg
